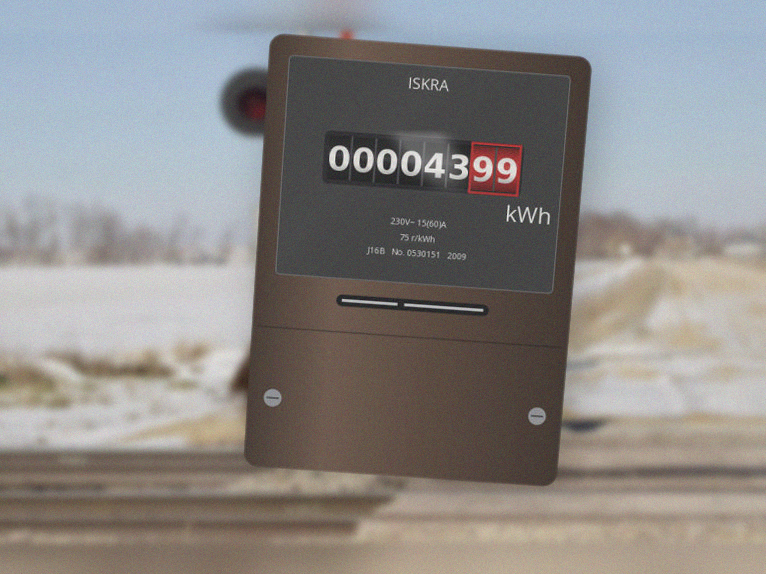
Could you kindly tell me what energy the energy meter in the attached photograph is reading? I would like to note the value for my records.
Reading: 43.99 kWh
